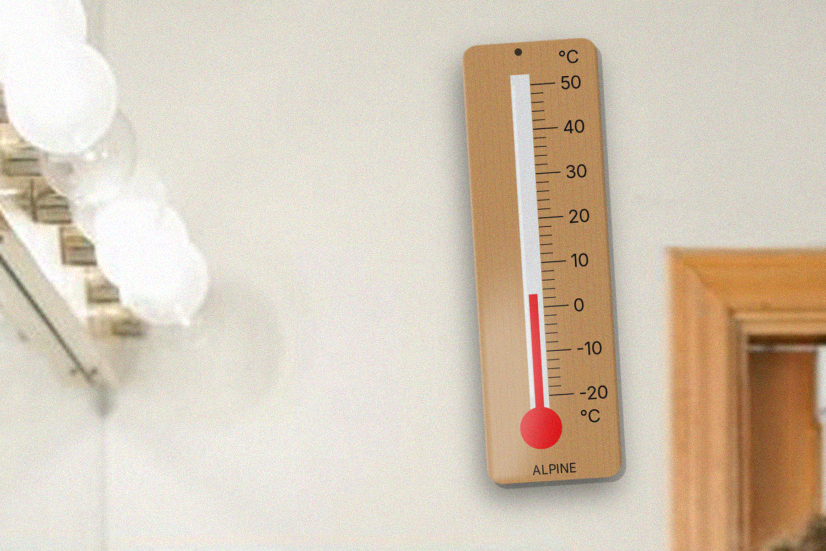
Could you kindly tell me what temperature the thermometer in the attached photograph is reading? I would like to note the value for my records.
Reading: 3 °C
